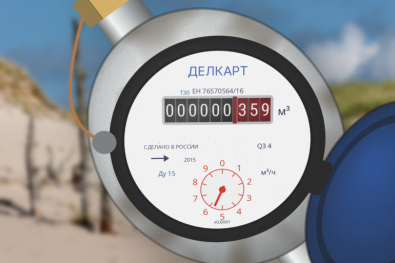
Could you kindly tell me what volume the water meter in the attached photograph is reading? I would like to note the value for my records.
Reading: 0.3595 m³
